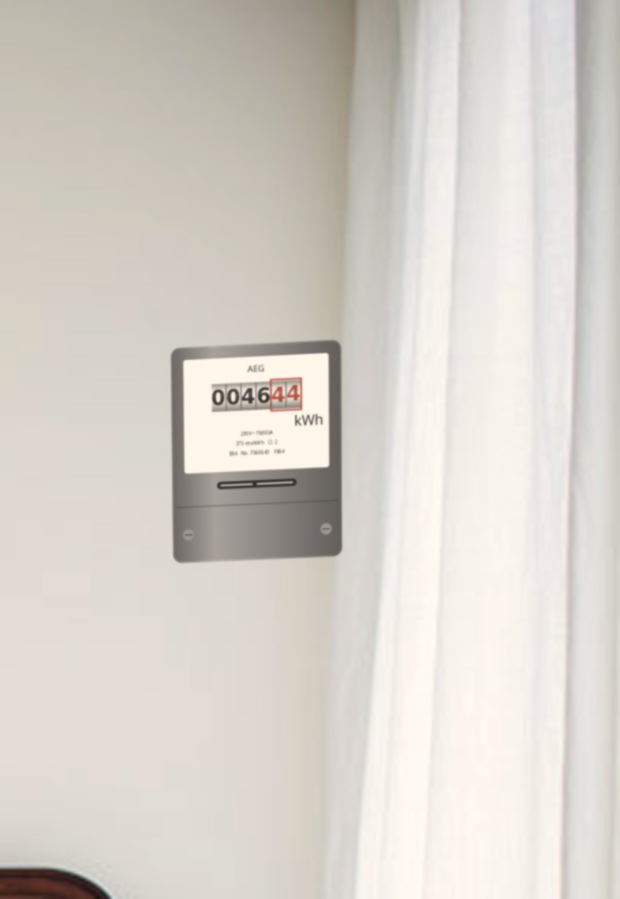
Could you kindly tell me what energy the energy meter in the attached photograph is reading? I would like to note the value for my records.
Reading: 46.44 kWh
